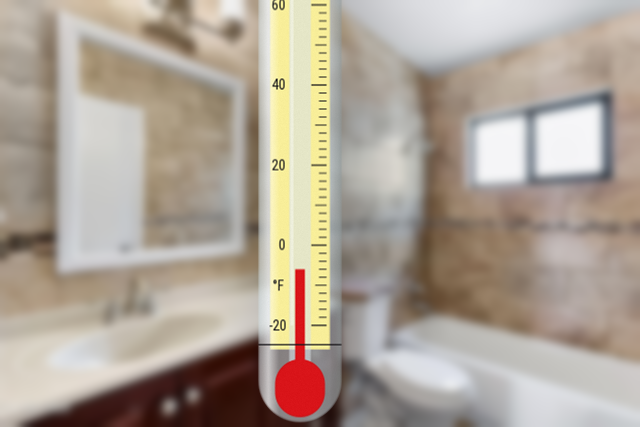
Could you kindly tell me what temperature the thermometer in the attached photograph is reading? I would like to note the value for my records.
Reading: -6 °F
